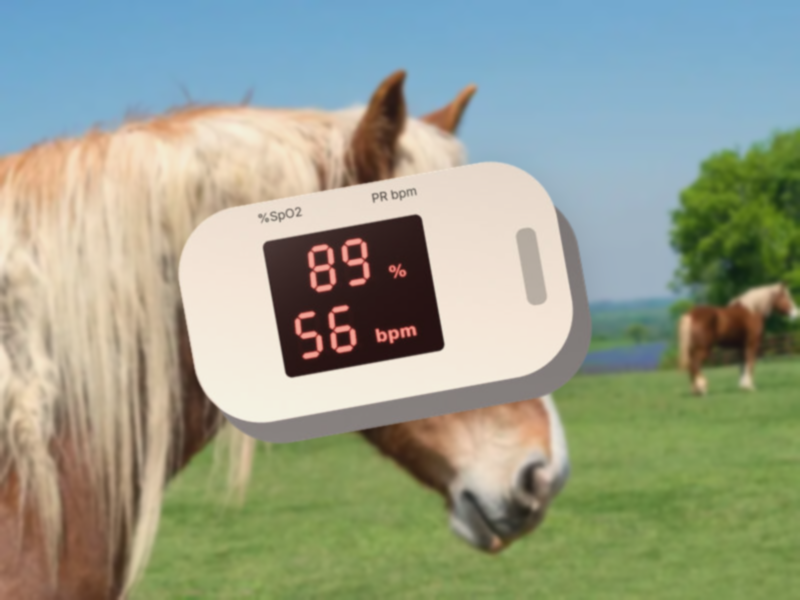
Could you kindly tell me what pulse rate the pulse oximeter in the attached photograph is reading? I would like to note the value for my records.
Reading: 56 bpm
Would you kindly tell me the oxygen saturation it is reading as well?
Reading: 89 %
